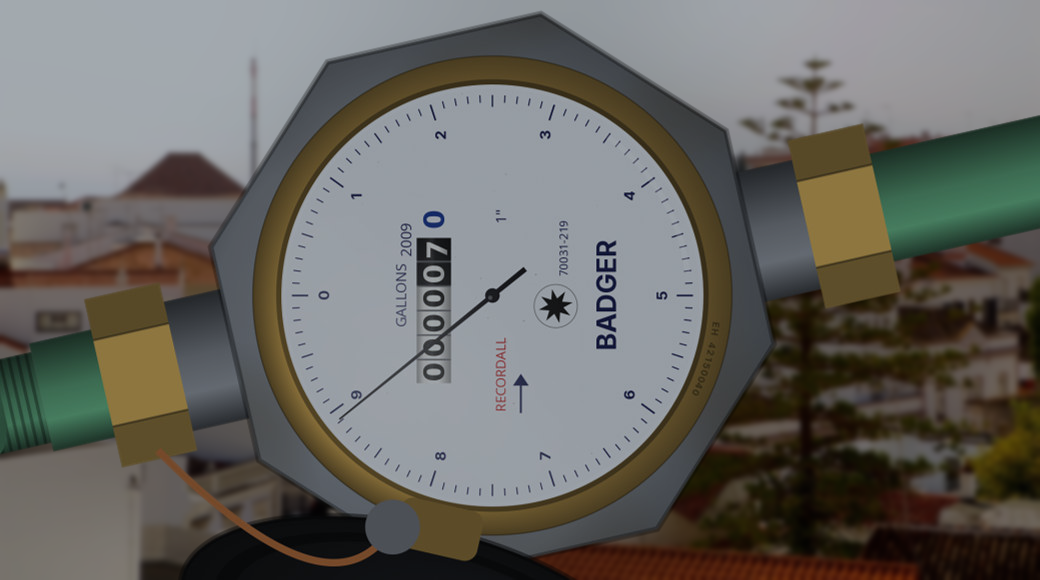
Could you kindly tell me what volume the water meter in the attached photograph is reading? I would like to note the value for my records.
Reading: 68.9 gal
